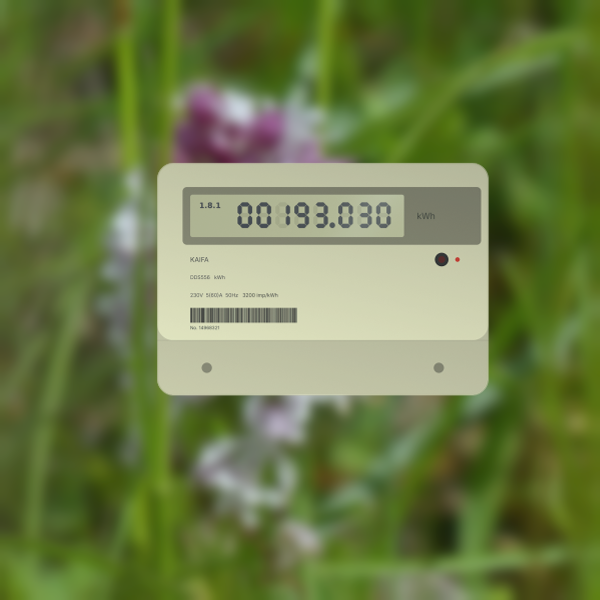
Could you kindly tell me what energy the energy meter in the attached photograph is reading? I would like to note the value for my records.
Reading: 193.030 kWh
